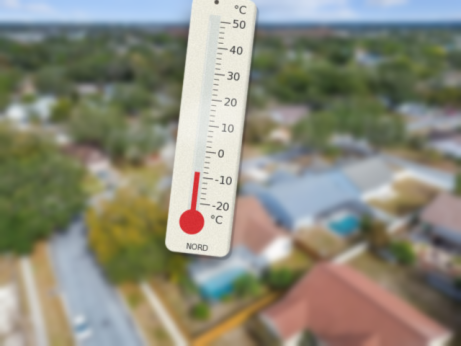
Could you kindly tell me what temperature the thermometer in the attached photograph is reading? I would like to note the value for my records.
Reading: -8 °C
